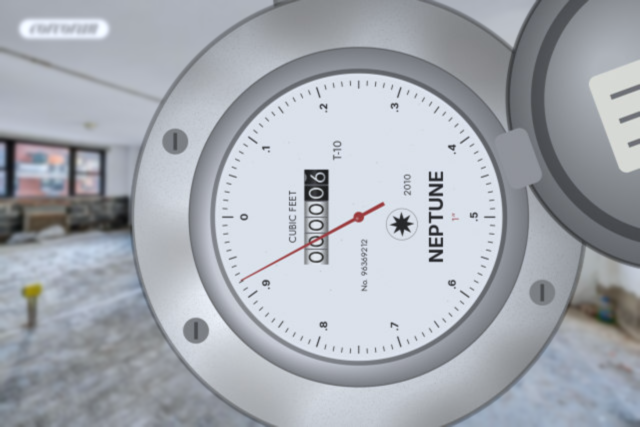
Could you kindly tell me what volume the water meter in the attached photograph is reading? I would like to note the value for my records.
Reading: 5.92 ft³
